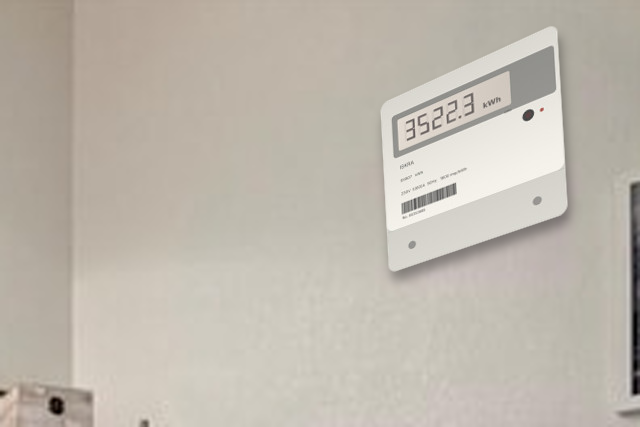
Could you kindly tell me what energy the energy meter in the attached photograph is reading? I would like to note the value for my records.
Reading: 3522.3 kWh
